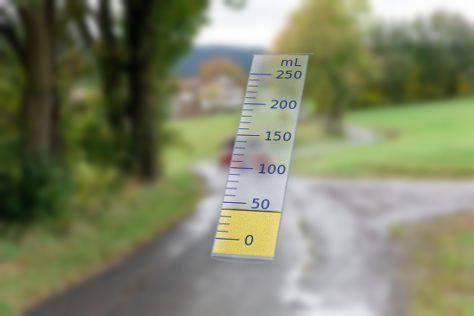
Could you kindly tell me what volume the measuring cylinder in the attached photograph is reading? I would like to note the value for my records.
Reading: 40 mL
